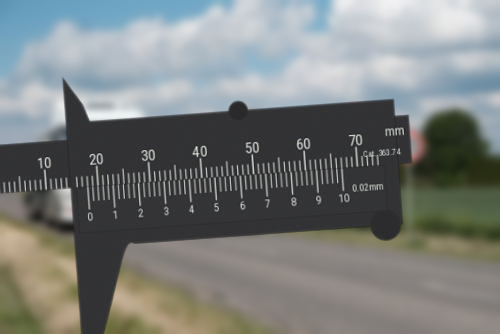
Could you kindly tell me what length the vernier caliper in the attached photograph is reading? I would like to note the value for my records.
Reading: 18.0 mm
